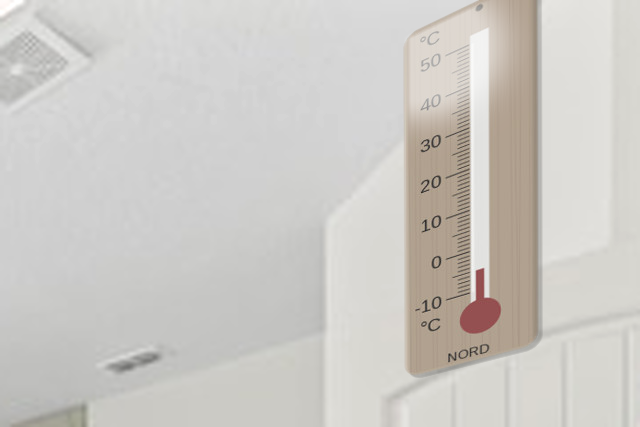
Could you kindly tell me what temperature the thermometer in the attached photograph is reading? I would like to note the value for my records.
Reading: -5 °C
